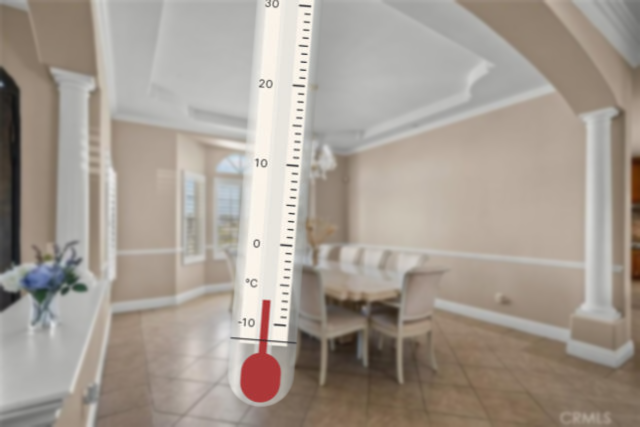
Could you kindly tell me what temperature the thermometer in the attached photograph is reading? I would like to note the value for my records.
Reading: -7 °C
